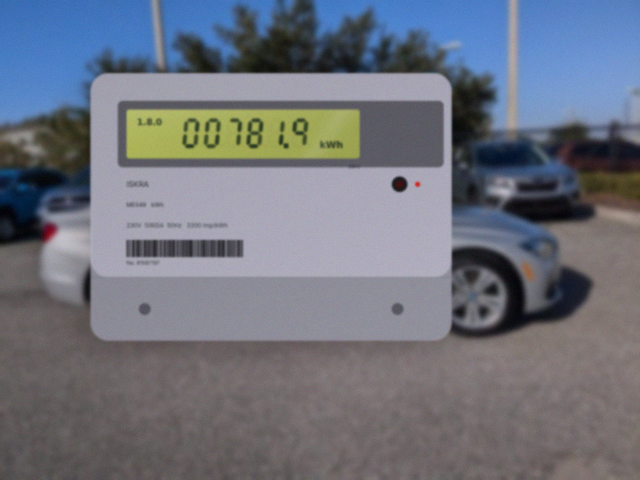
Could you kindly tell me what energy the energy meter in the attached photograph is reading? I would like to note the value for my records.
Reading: 781.9 kWh
